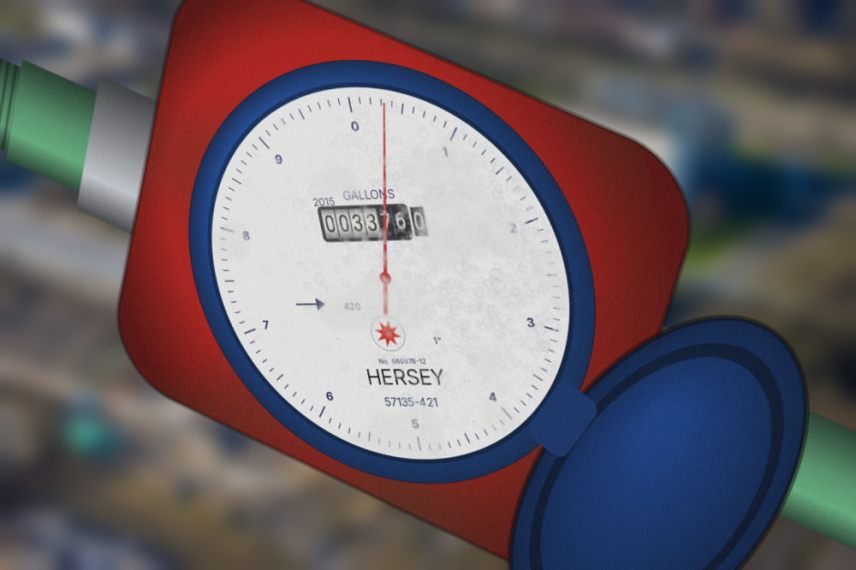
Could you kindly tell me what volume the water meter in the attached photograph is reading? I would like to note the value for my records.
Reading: 33760.3 gal
